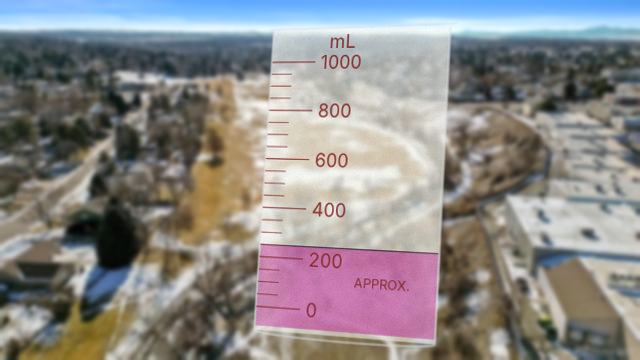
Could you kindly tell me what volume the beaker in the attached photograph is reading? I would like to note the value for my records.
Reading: 250 mL
